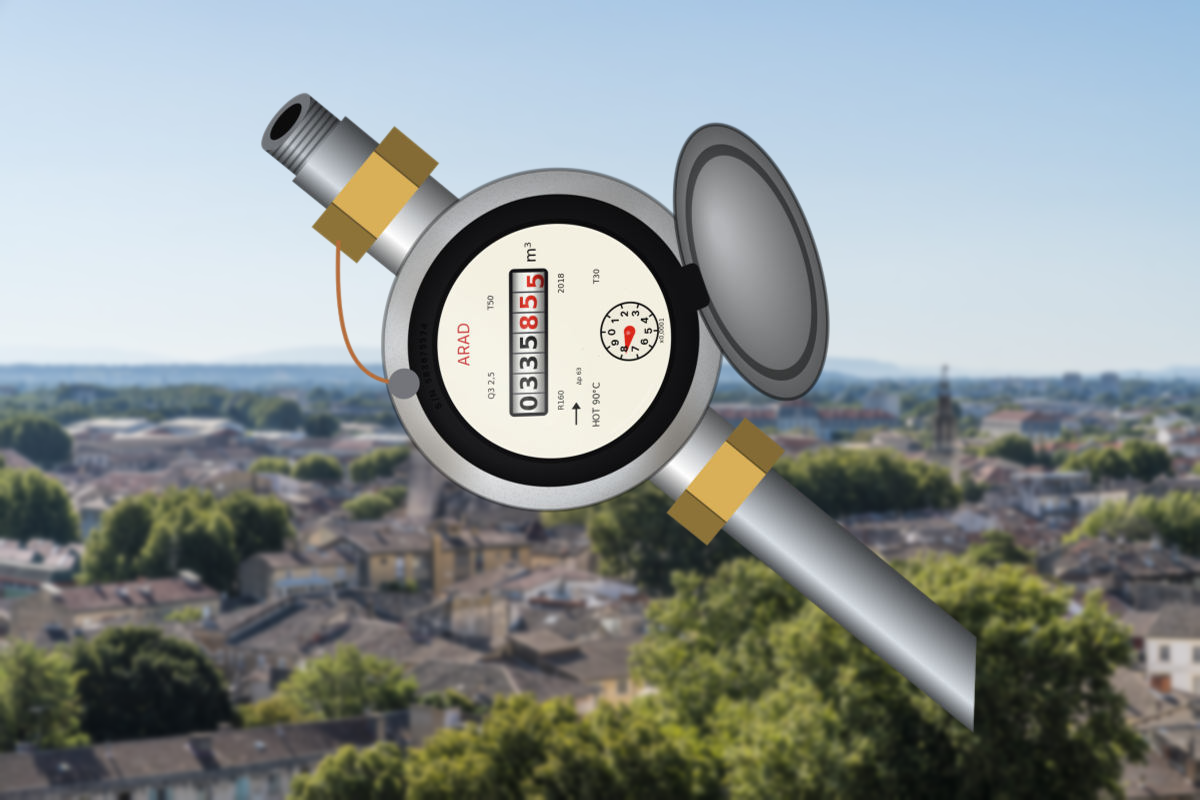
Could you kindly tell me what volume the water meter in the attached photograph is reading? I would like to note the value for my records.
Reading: 335.8547 m³
